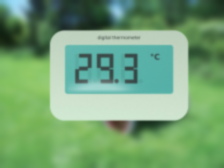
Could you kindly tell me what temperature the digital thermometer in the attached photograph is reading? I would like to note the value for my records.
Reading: 29.3 °C
